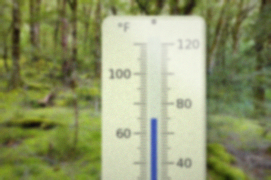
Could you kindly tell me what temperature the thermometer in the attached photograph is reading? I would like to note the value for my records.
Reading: 70 °F
